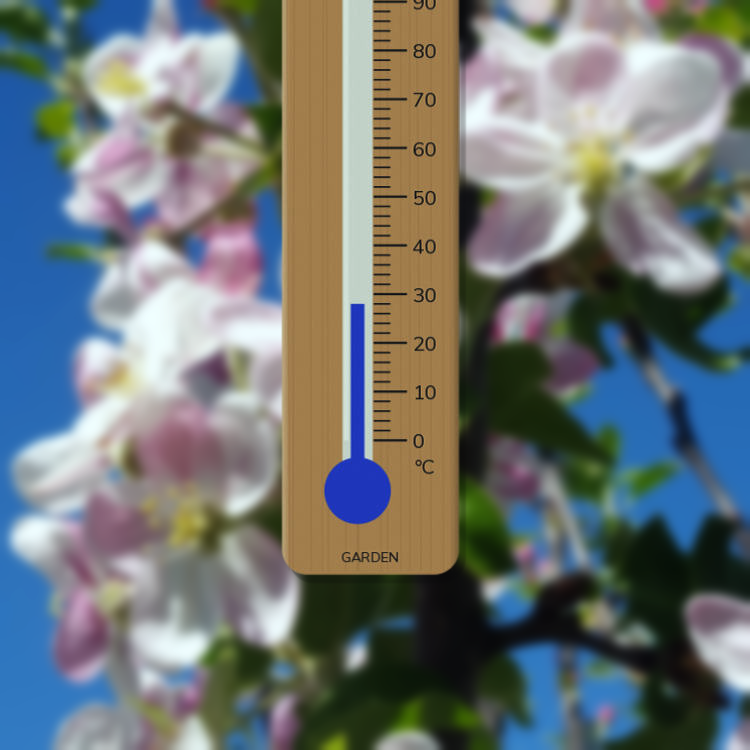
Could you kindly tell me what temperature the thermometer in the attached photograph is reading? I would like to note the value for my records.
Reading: 28 °C
